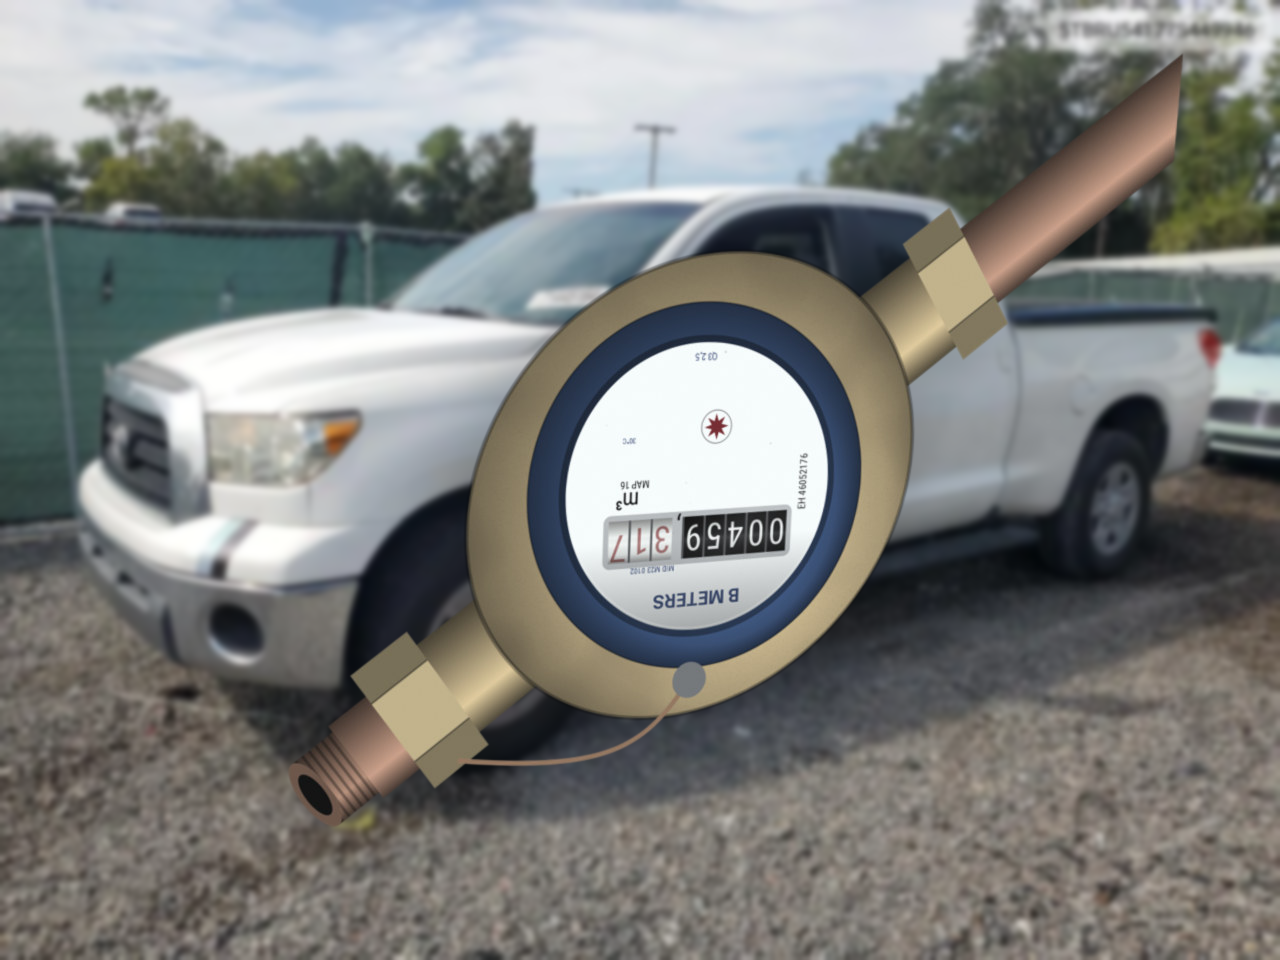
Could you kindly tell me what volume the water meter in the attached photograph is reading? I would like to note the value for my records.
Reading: 459.317 m³
